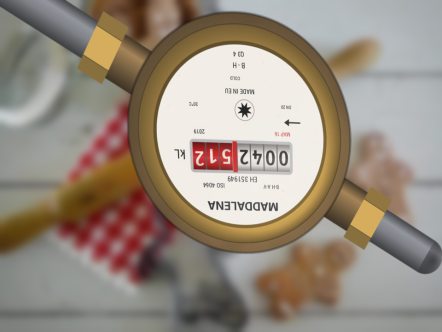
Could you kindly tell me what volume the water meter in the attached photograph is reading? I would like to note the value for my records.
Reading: 42.512 kL
